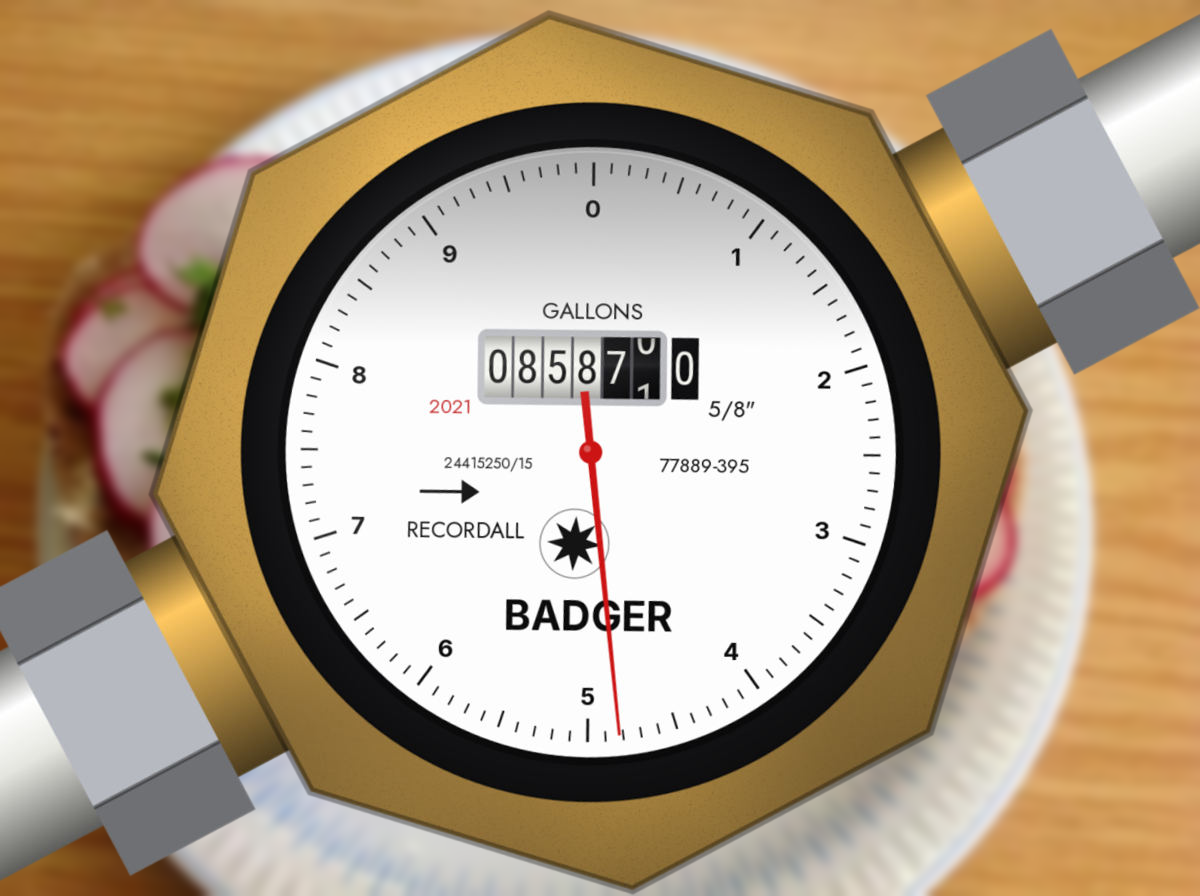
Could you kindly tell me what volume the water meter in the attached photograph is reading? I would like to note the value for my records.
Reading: 858704.8 gal
